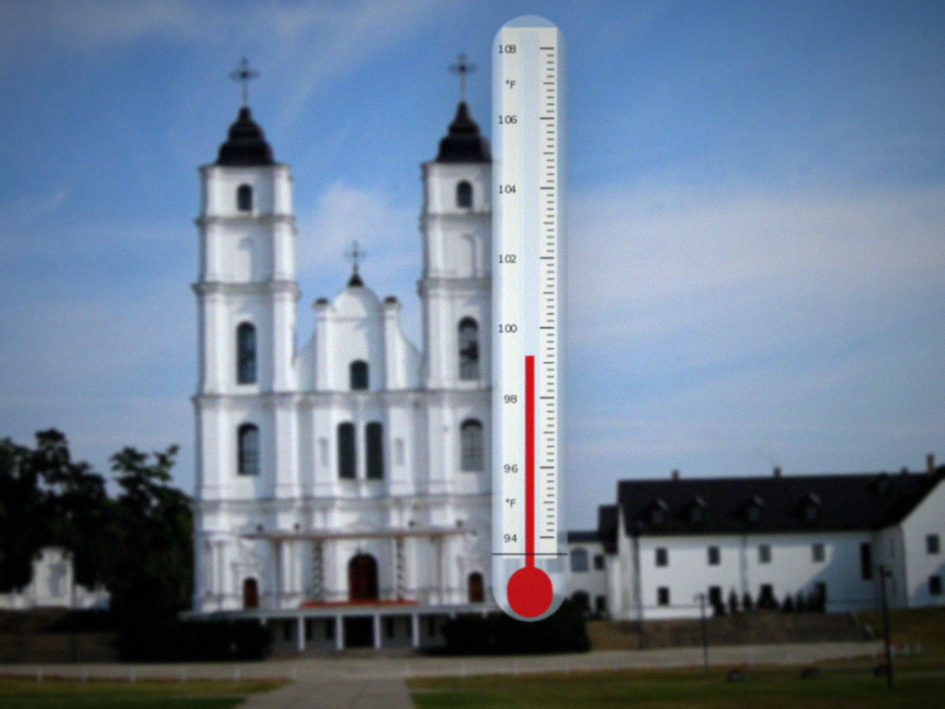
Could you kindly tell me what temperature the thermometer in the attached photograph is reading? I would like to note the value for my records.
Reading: 99.2 °F
